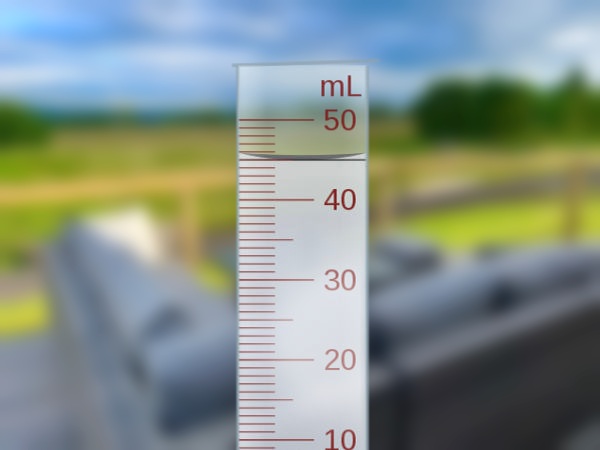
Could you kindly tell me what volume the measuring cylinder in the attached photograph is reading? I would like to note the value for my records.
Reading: 45 mL
